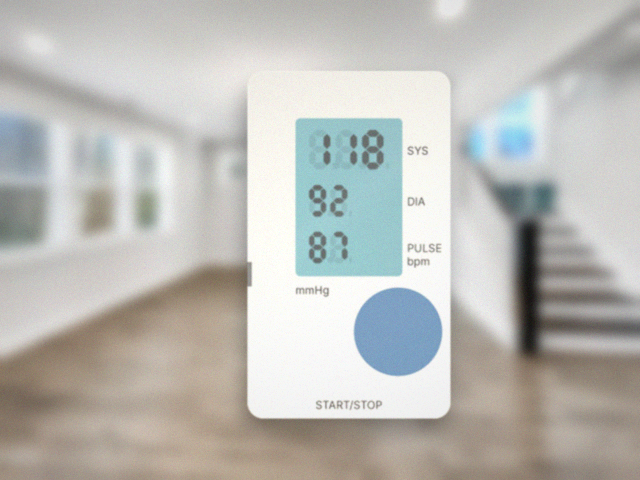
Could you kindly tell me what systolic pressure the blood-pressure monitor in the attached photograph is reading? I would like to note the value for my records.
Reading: 118 mmHg
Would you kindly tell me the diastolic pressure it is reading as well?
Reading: 92 mmHg
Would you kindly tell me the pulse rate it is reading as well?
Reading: 87 bpm
